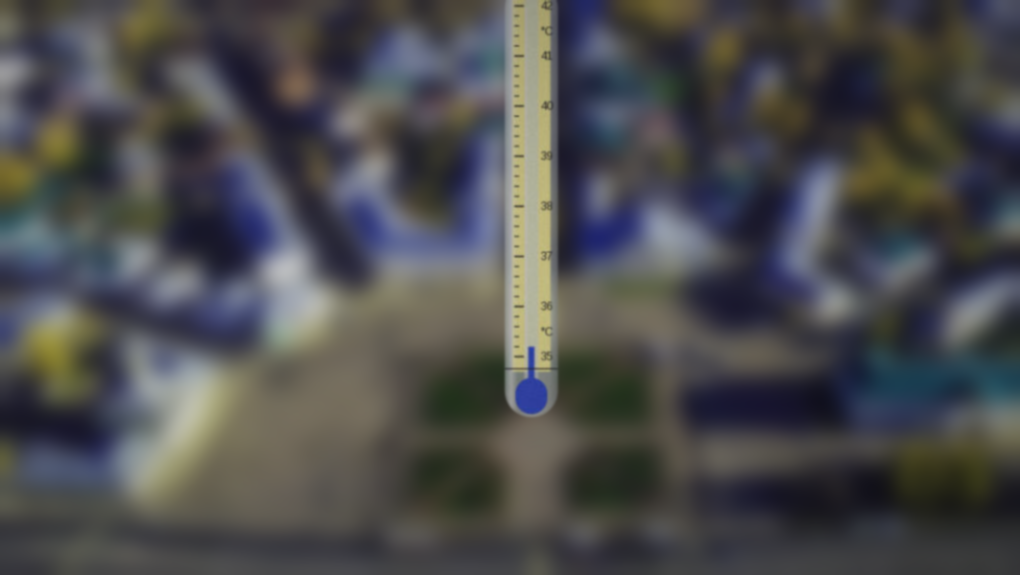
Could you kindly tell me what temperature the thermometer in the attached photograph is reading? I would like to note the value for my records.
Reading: 35.2 °C
